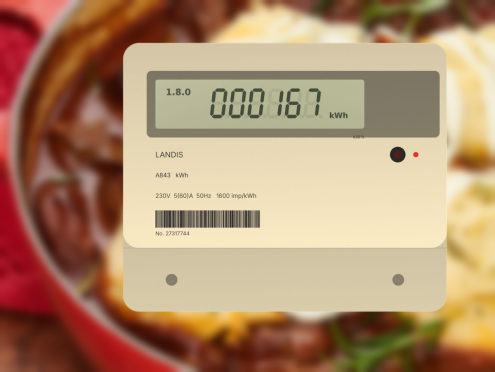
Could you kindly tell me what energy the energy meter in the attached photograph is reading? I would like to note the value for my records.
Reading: 167 kWh
